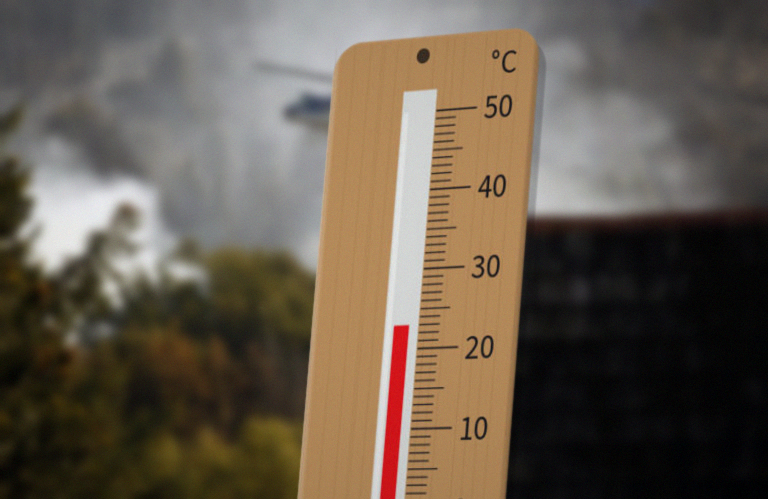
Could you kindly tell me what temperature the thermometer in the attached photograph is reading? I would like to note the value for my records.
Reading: 23 °C
